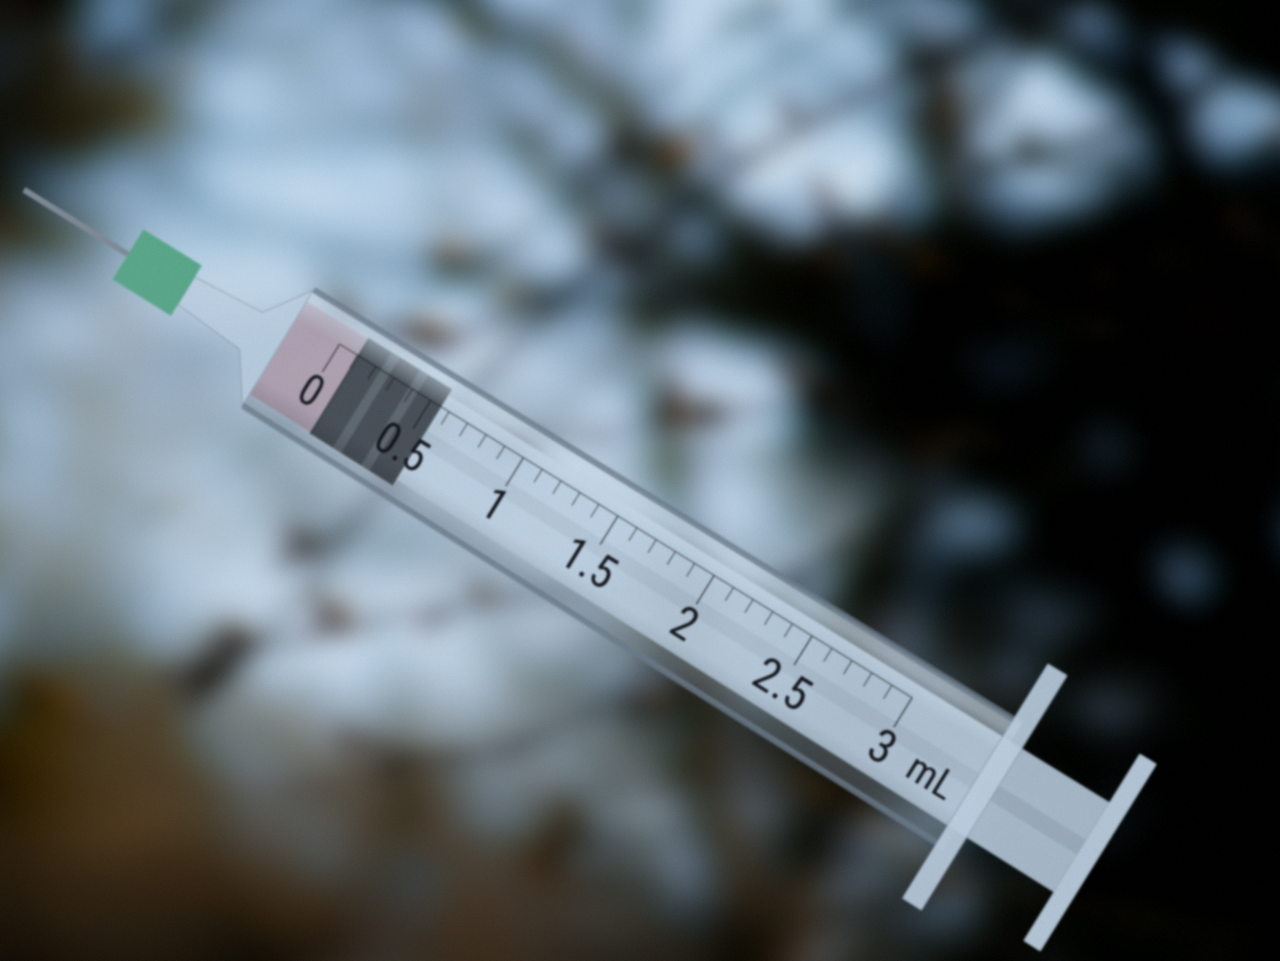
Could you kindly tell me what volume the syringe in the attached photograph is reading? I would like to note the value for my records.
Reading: 0.1 mL
